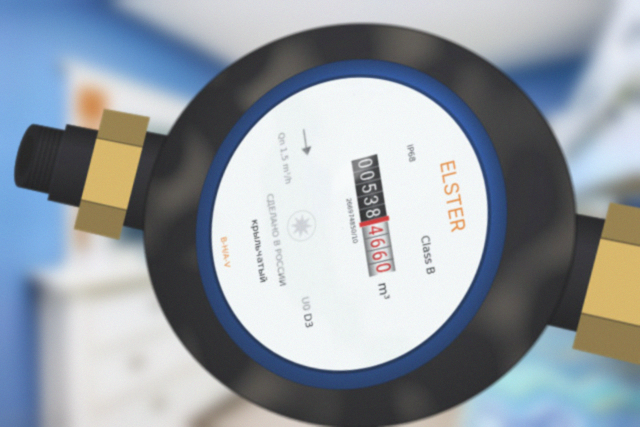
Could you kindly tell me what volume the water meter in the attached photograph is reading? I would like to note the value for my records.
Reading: 538.4660 m³
